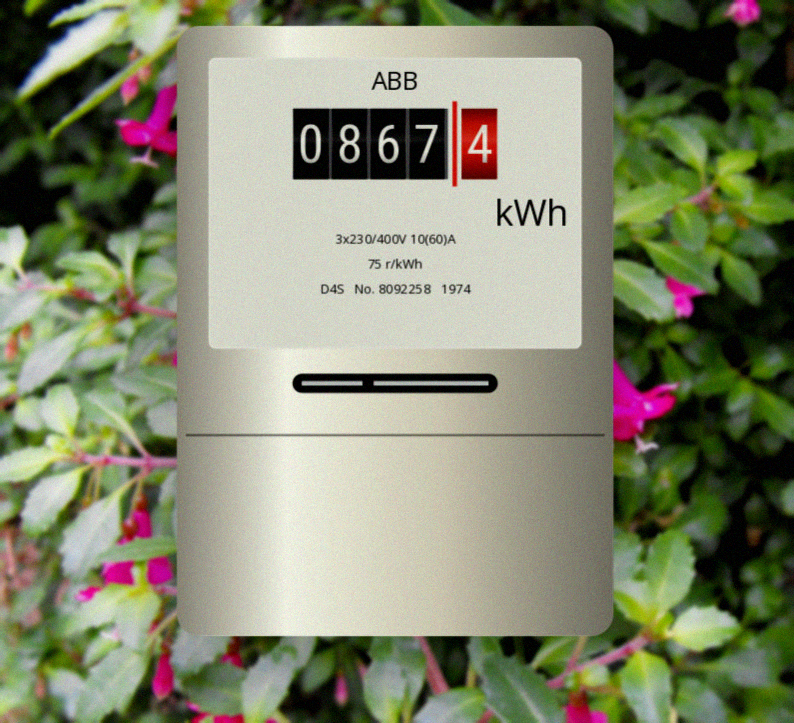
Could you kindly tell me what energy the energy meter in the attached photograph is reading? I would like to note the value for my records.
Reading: 867.4 kWh
